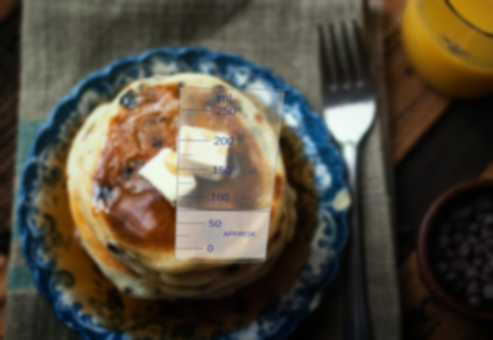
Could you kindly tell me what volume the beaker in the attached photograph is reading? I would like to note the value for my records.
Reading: 75 mL
